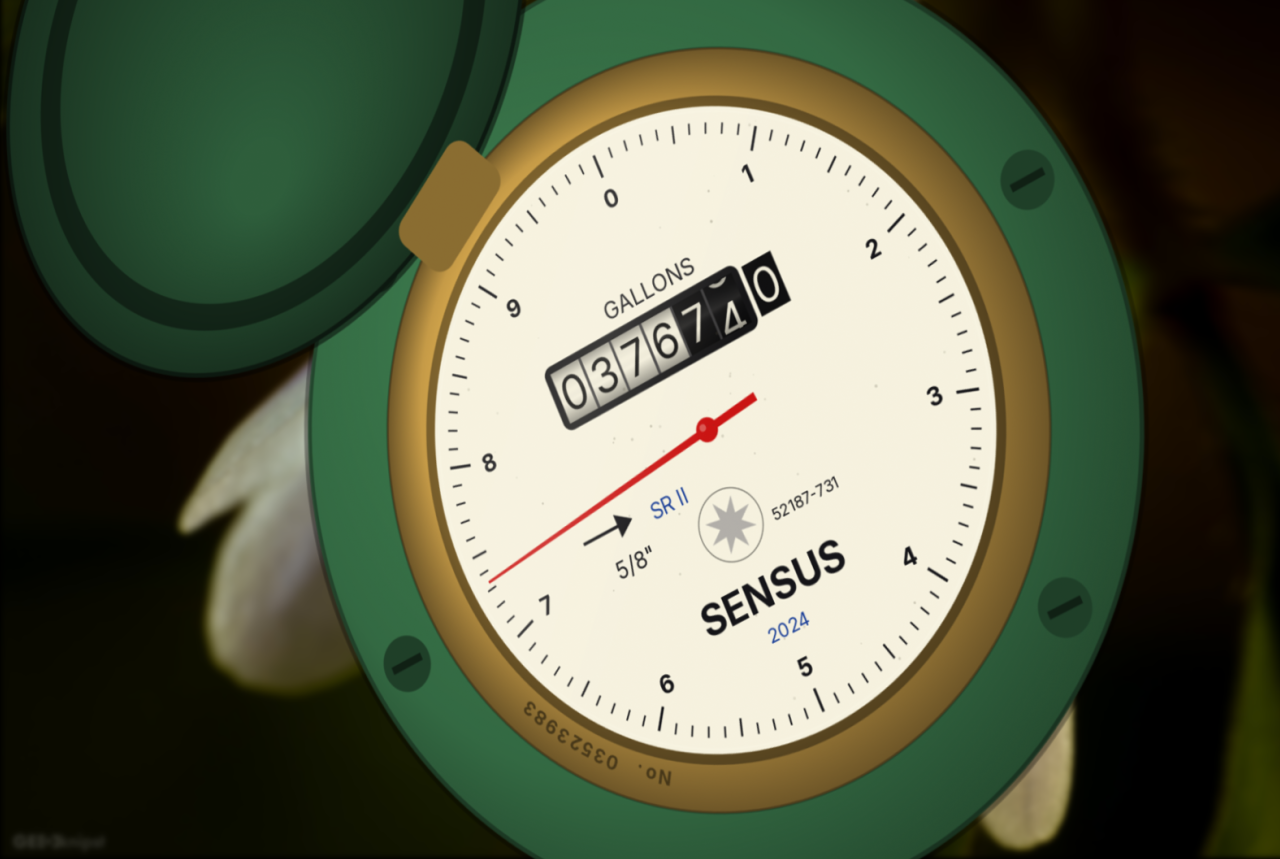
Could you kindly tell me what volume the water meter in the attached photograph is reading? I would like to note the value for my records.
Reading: 376737.3 gal
